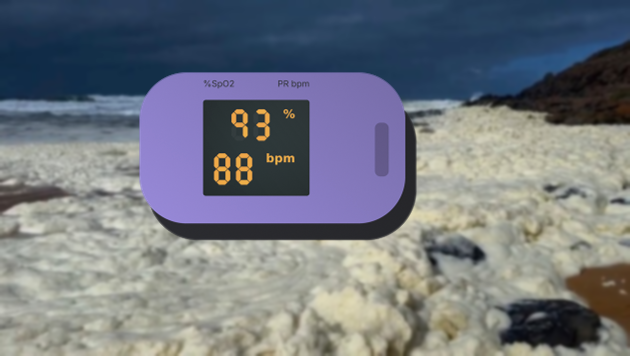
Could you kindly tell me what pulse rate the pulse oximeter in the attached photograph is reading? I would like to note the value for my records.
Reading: 88 bpm
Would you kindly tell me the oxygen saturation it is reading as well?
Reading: 93 %
